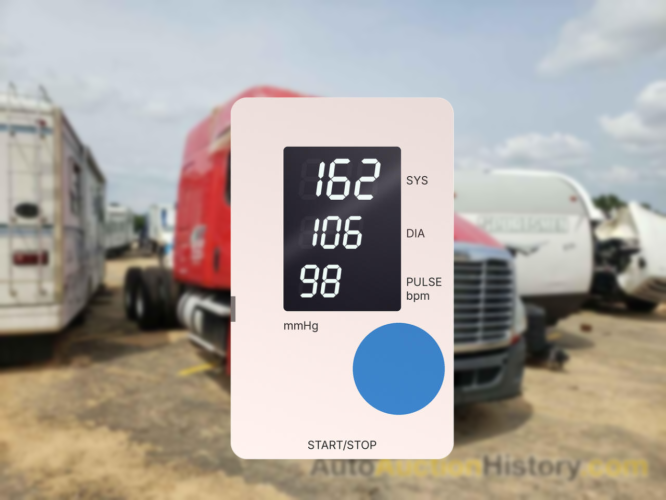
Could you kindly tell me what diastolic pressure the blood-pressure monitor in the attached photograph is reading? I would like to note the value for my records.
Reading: 106 mmHg
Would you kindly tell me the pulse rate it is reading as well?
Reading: 98 bpm
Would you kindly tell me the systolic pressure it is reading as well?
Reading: 162 mmHg
